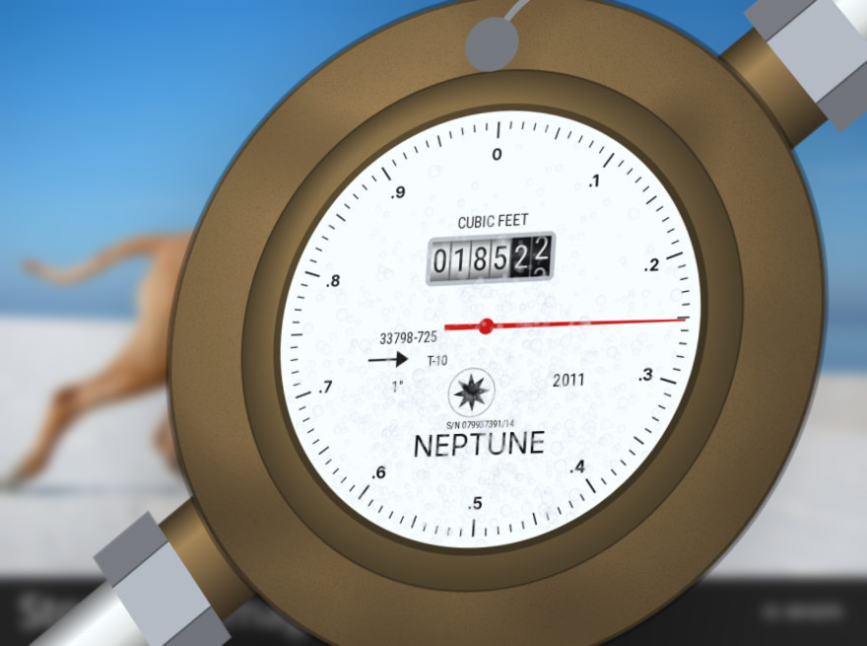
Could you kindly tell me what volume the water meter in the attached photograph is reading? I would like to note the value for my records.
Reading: 18522.25 ft³
